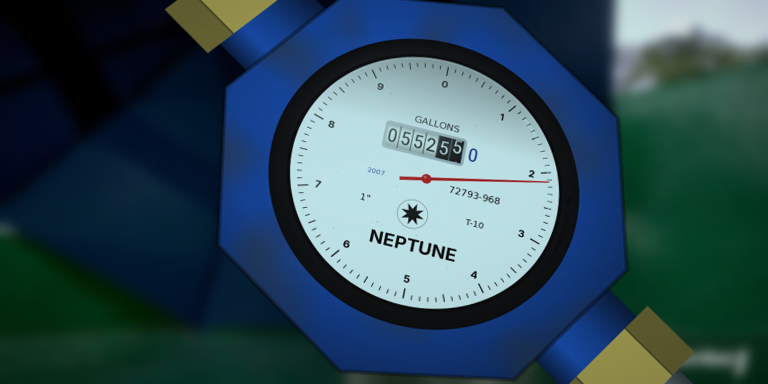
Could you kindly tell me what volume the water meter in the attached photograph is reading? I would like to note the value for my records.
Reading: 552552.1 gal
